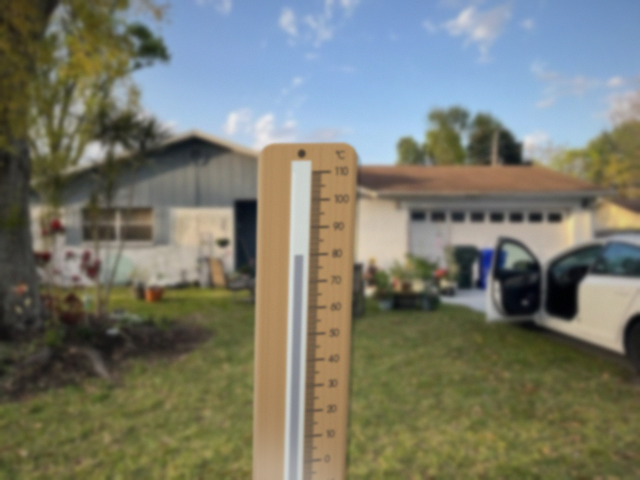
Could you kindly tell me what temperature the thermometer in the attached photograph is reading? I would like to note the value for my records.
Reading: 80 °C
